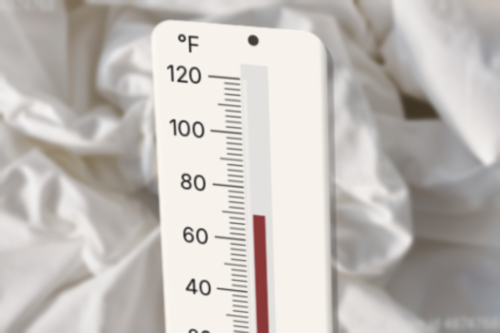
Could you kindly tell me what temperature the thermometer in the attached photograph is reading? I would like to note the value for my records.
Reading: 70 °F
